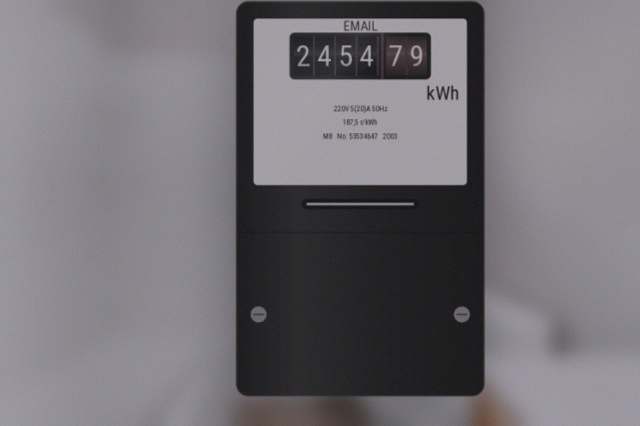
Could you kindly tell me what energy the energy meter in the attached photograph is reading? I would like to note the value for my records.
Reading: 2454.79 kWh
